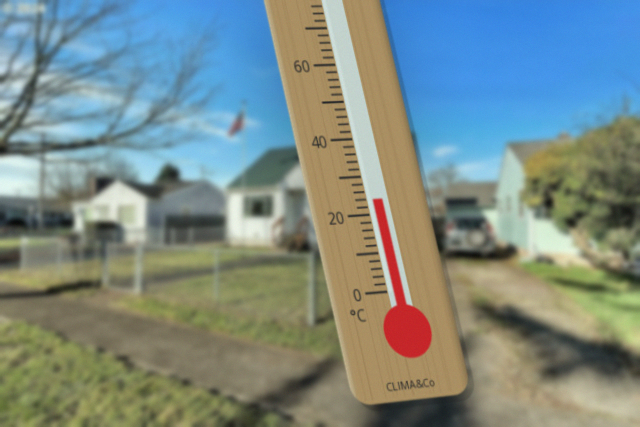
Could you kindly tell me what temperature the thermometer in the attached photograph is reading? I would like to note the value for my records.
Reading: 24 °C
